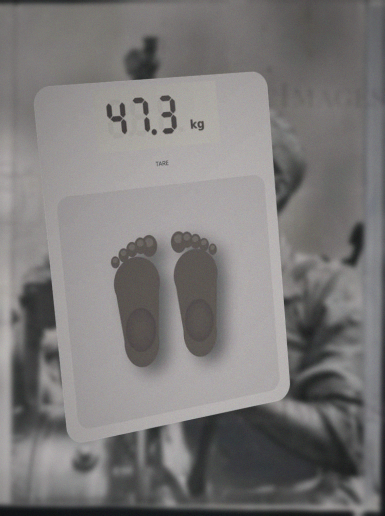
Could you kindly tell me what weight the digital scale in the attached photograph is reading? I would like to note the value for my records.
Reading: 47.3 kg
